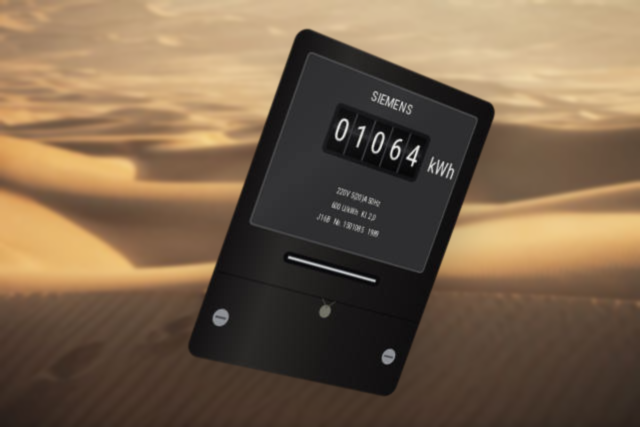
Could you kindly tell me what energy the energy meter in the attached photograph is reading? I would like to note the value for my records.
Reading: 1064 kWh
